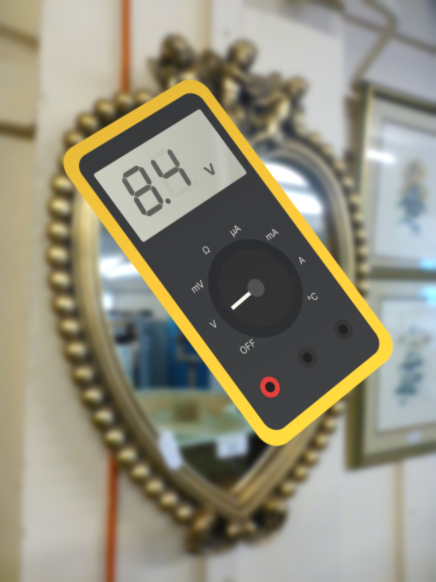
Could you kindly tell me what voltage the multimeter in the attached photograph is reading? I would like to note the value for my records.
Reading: 8.4 V
